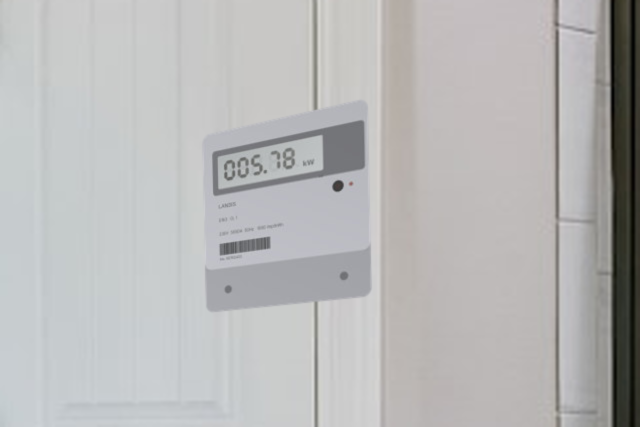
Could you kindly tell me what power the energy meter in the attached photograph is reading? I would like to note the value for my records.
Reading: 5.78 kW
